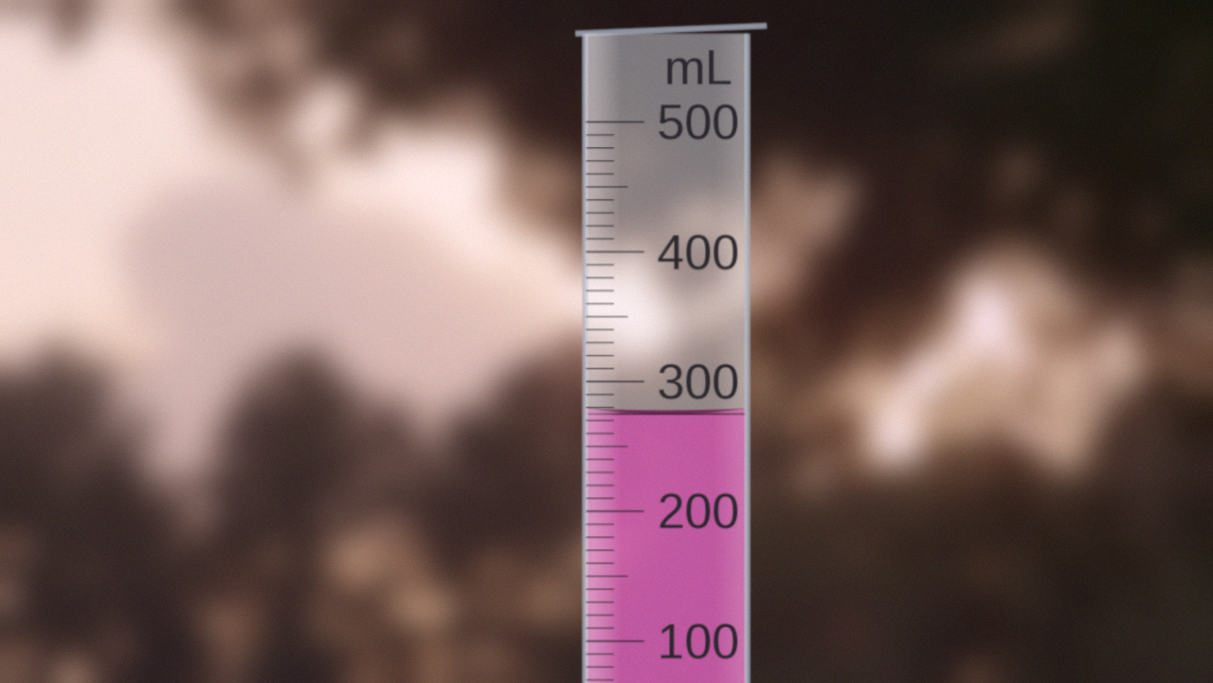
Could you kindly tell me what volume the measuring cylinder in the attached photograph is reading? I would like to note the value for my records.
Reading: 275 mL
